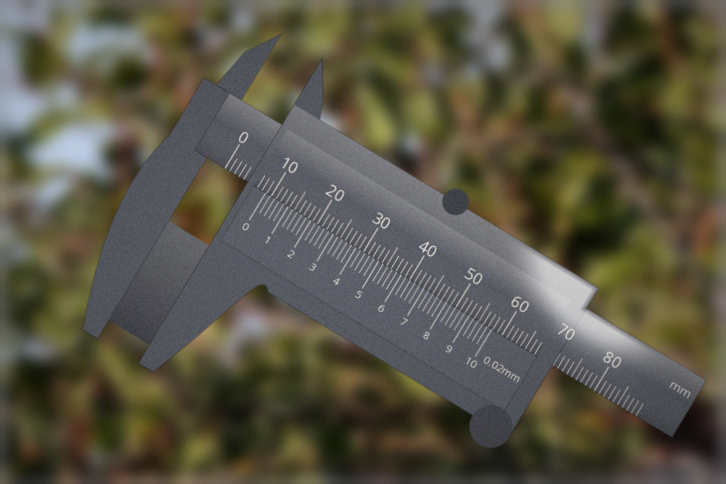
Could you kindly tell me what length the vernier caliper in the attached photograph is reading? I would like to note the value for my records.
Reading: 8.8 mm
